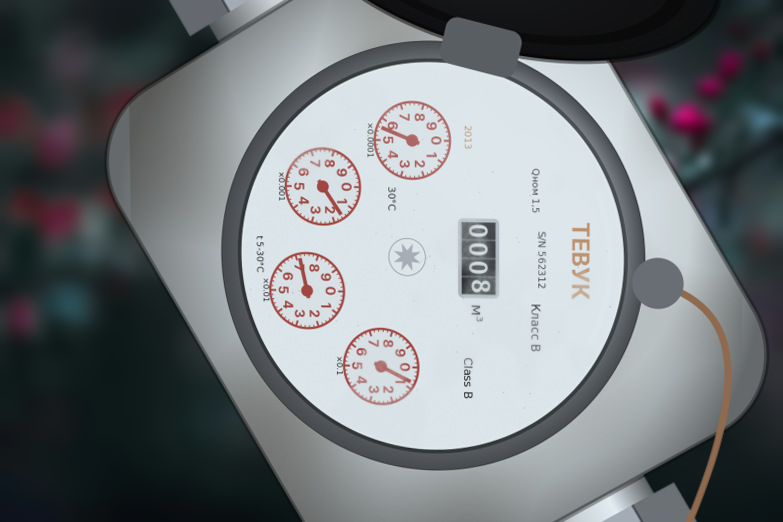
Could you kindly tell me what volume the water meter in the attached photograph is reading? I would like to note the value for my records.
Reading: 8.0715 m³
